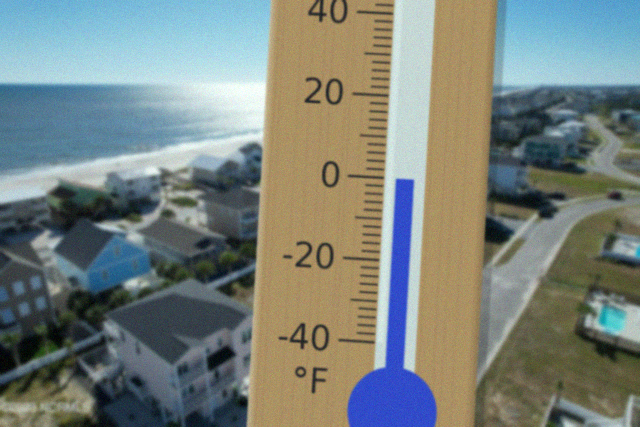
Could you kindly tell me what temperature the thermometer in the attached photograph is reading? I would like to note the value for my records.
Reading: 0 °F
